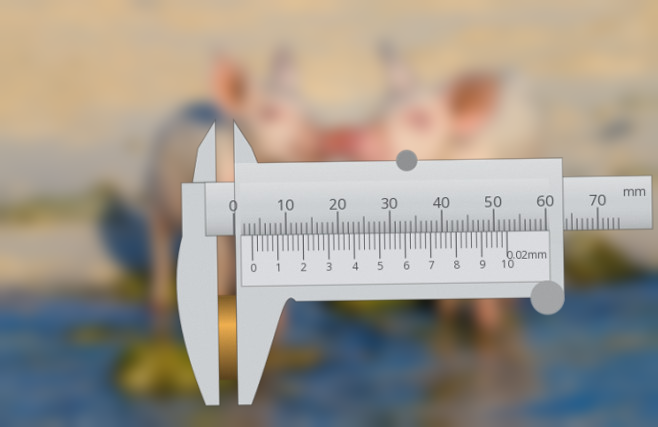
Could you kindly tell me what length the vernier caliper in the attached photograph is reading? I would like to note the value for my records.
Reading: 3.5 mm
